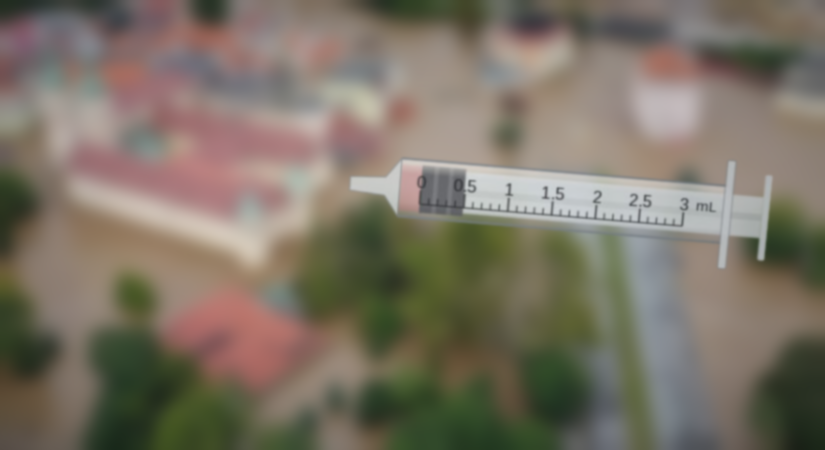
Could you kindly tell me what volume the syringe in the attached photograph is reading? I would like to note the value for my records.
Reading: 0 mL
